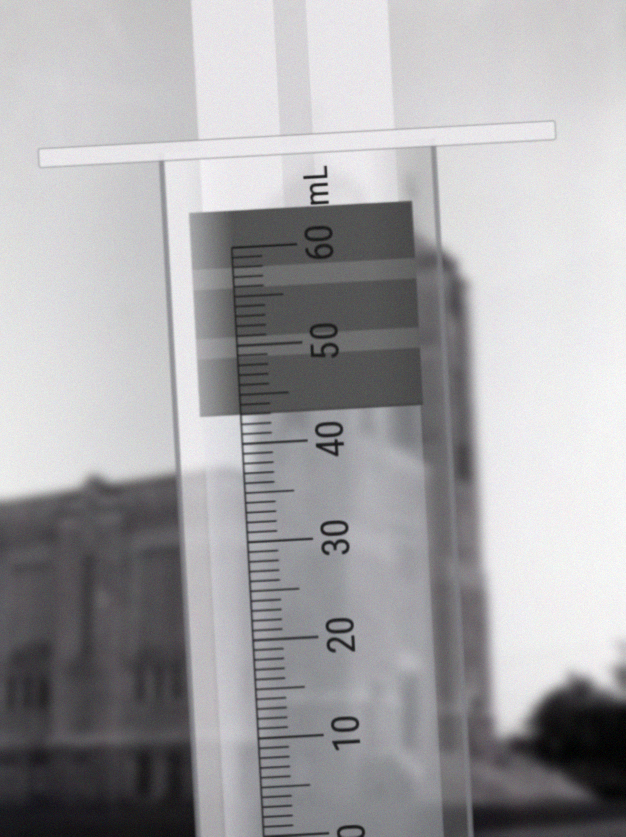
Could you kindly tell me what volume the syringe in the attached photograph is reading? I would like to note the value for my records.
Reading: 43 mL
